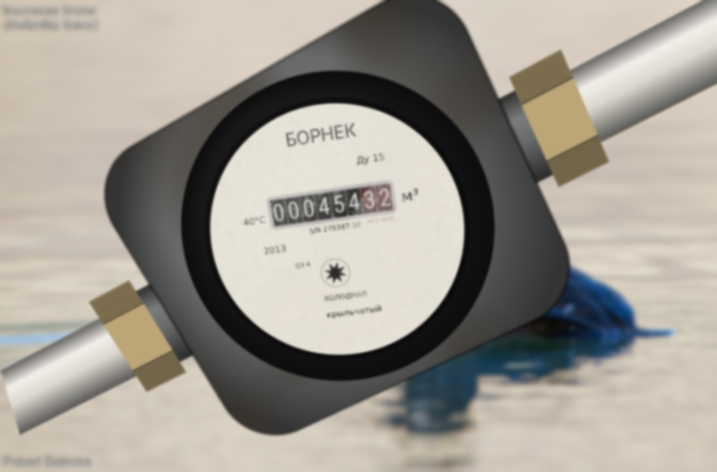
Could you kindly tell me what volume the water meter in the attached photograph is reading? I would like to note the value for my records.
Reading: 454.32 m³
